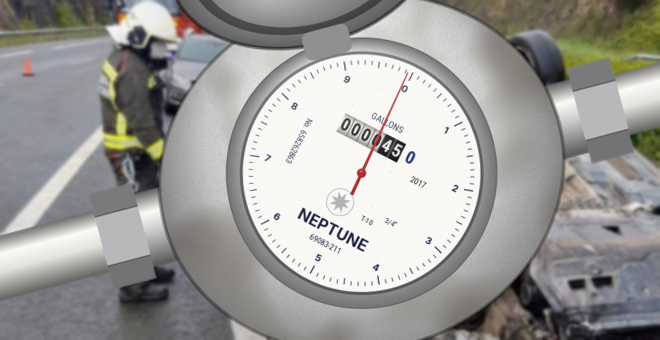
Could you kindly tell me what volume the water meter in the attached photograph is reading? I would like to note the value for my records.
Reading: 449.9 gal
